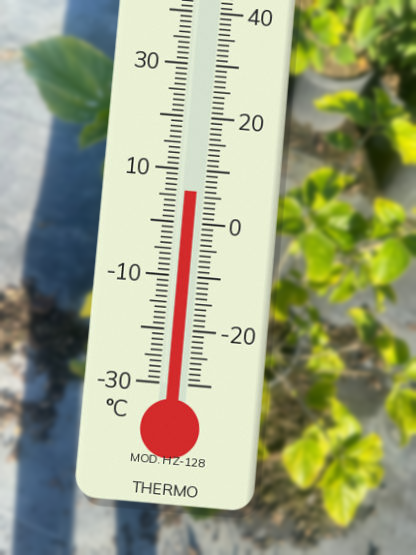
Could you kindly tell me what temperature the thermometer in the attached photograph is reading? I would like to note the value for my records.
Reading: 6 °C
